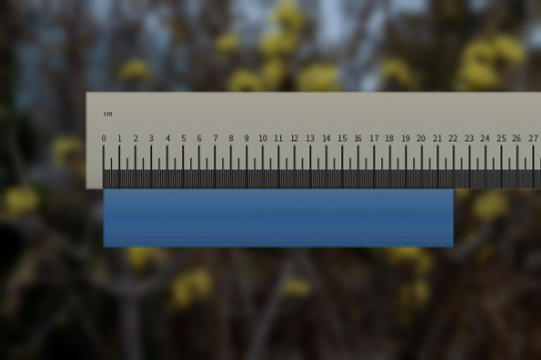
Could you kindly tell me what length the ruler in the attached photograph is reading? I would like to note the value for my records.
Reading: 22 cm
